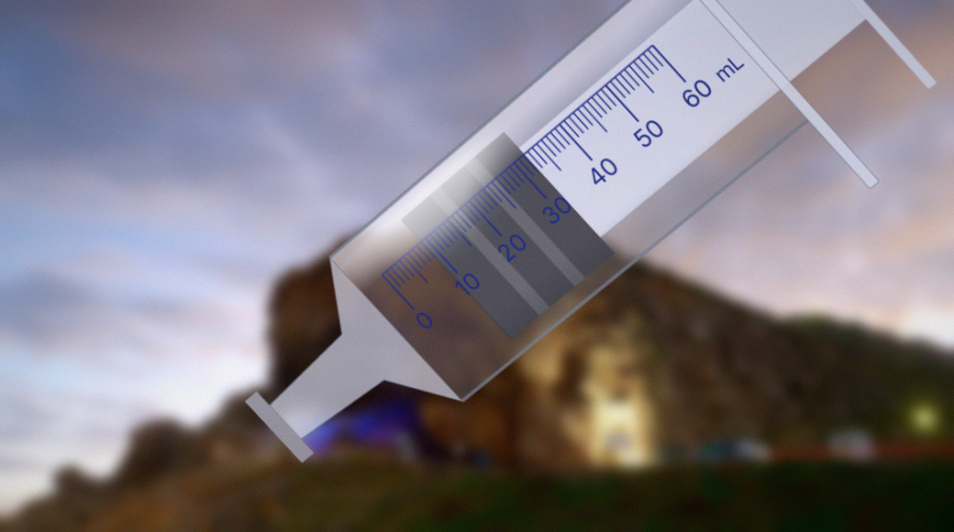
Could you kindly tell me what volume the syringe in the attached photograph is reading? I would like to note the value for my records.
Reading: 9 mL
